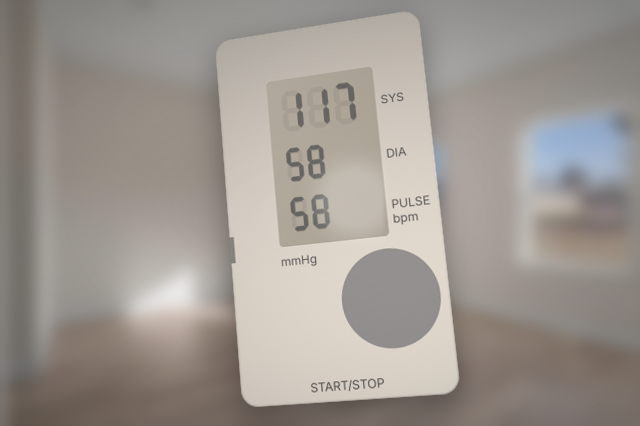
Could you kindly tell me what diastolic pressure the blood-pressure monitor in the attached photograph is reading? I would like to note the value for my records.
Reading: 58 mmHg
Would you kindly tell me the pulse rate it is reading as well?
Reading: 58 bpm
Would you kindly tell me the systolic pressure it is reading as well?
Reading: 117 mmHg
